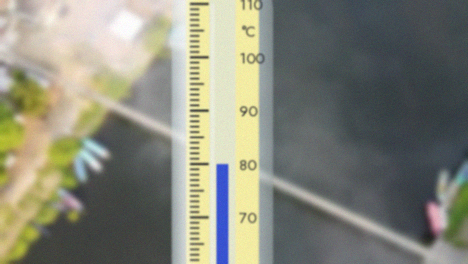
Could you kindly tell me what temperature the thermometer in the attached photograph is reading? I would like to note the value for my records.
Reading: 80 °C
